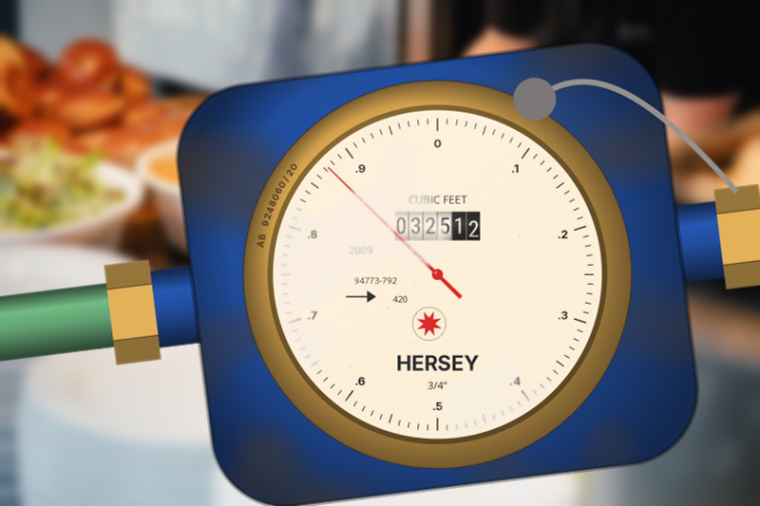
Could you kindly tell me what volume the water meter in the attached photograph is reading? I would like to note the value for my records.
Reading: 32511.87 ft³
